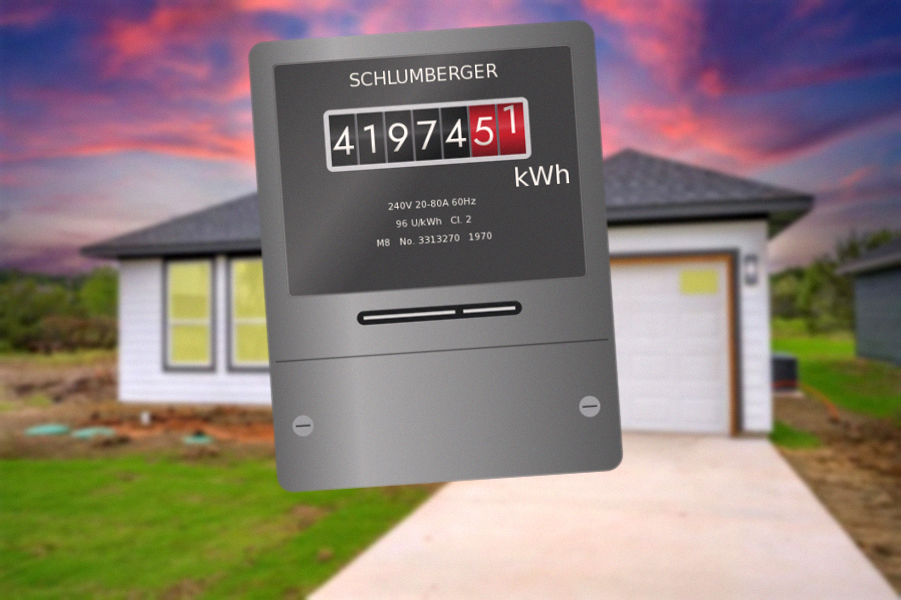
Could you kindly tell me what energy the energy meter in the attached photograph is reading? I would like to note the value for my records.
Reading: 41974.51 kWh
